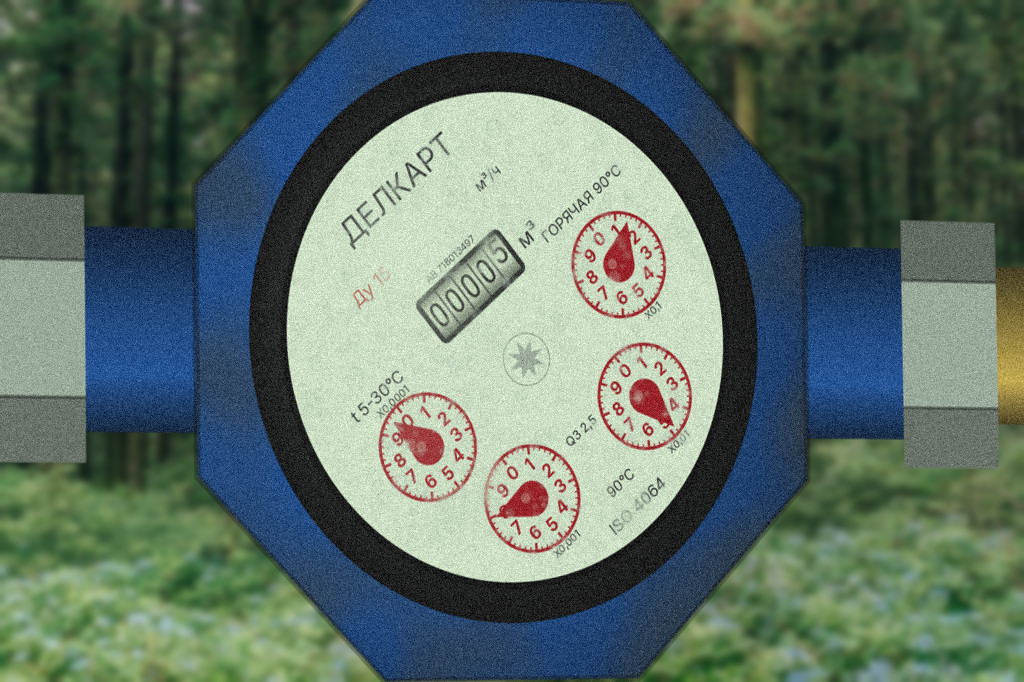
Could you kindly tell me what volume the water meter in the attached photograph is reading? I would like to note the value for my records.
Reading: 5.1479 m³
